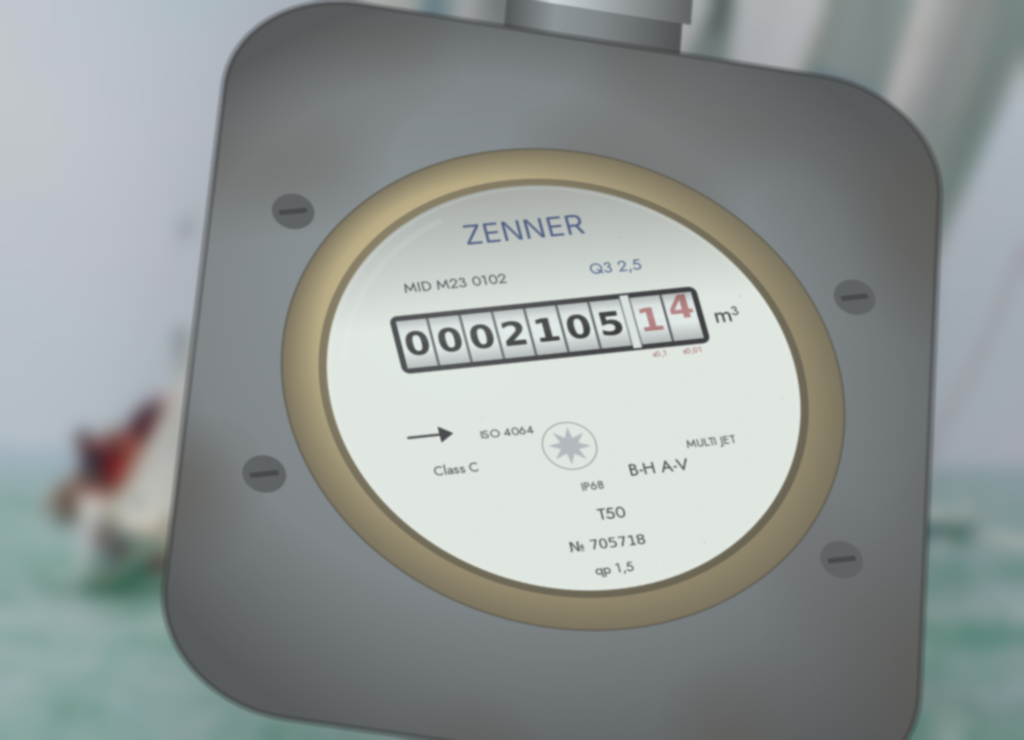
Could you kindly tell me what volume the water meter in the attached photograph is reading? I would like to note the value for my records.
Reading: 2105.14 m³
